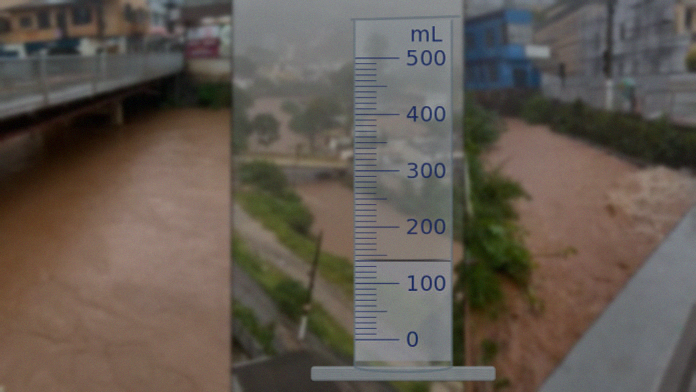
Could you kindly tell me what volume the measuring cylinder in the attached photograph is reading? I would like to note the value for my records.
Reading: 140 mL
